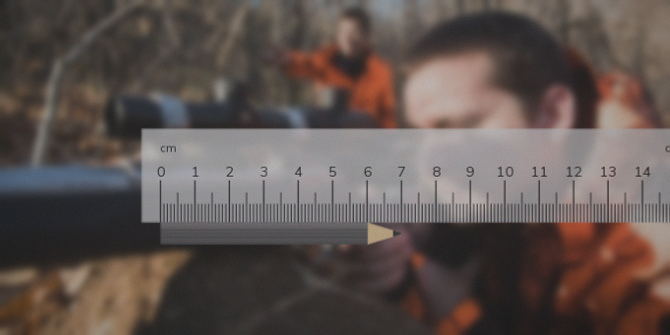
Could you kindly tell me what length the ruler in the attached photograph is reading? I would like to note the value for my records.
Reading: 7 cm
